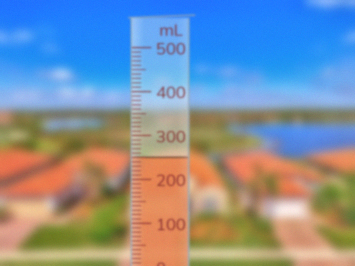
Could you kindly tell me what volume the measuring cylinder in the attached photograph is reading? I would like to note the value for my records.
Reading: 250 mL
